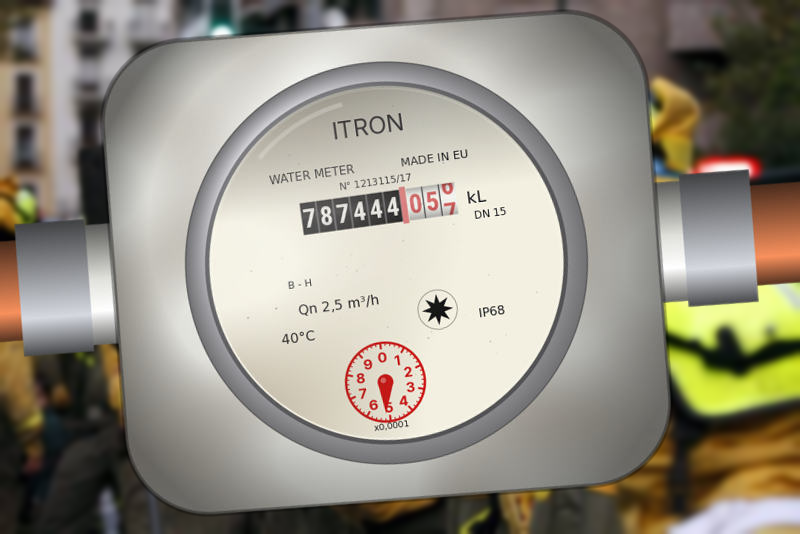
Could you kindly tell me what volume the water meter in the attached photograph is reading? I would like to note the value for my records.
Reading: 787444.0565 kL
